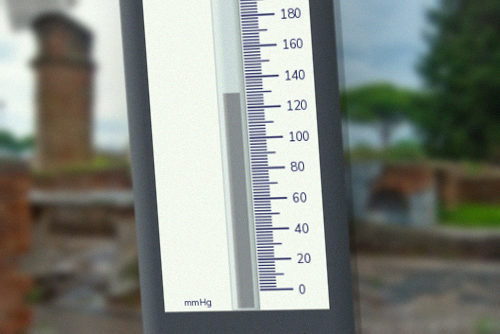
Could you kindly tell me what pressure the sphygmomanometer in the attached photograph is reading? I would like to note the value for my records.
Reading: 130 mmHg
